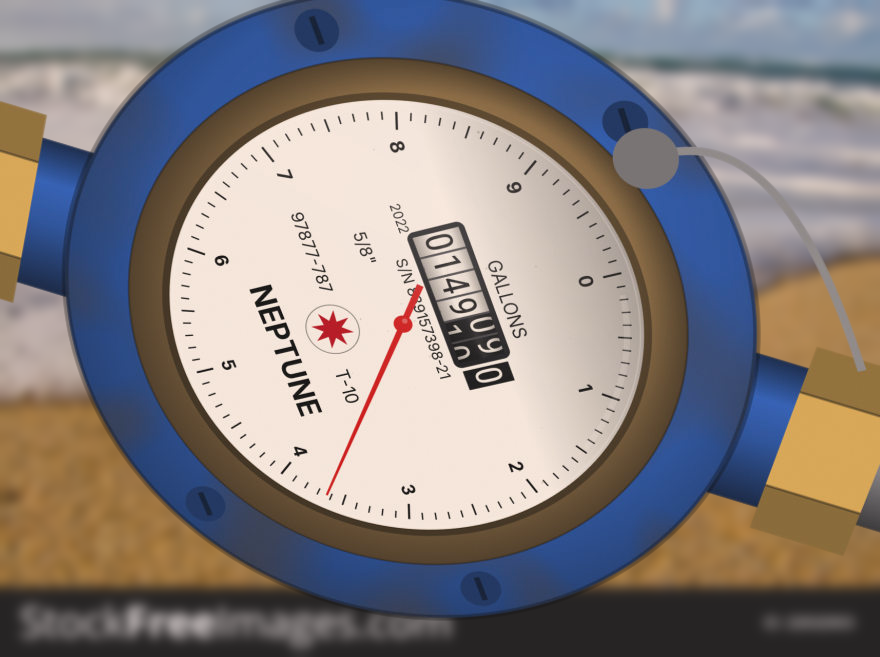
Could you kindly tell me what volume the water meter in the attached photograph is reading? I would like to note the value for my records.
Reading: 149093.6 gal
